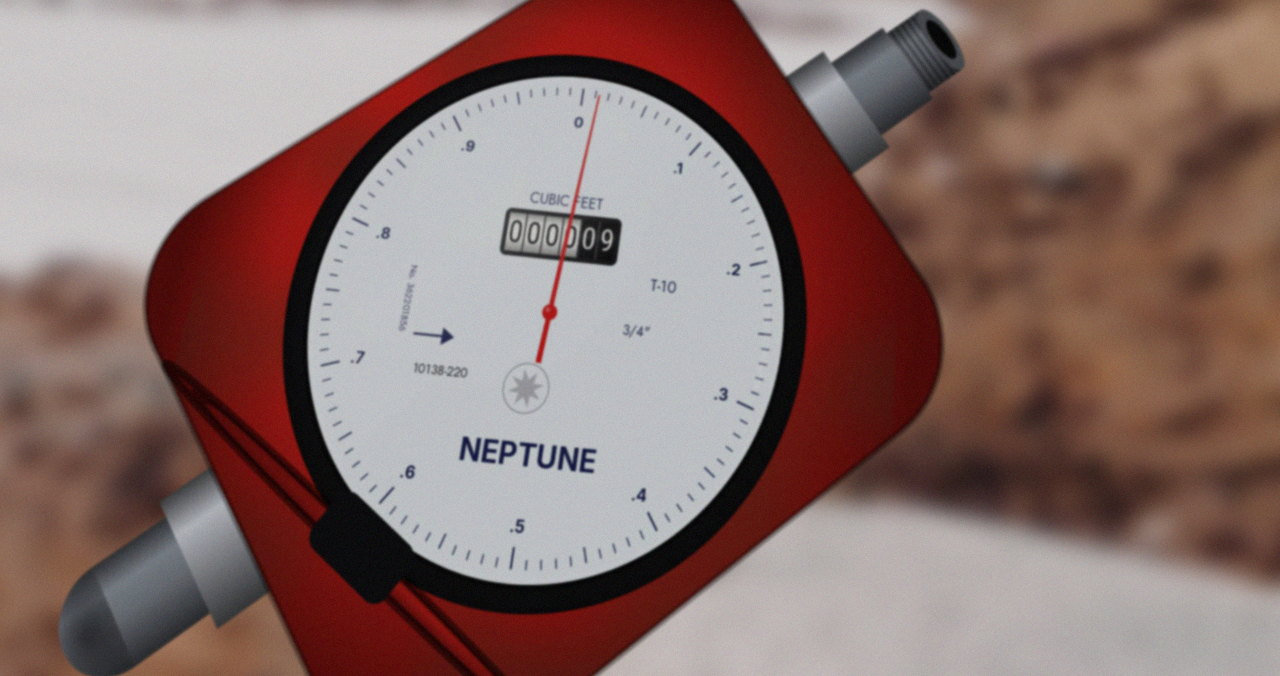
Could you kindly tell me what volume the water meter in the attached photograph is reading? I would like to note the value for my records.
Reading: 9.01 ft³
